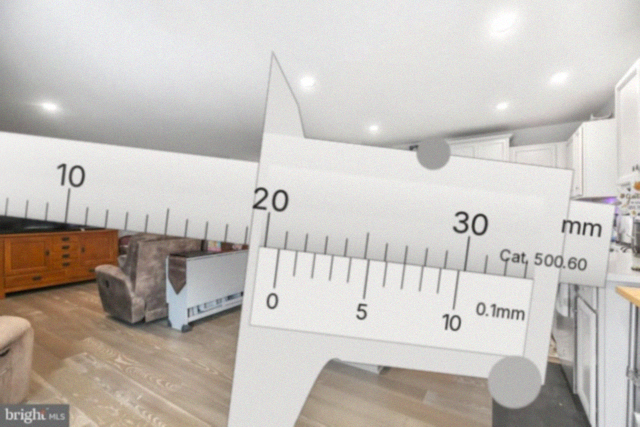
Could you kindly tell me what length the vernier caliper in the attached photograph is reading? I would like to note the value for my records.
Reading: 20.7 mm
